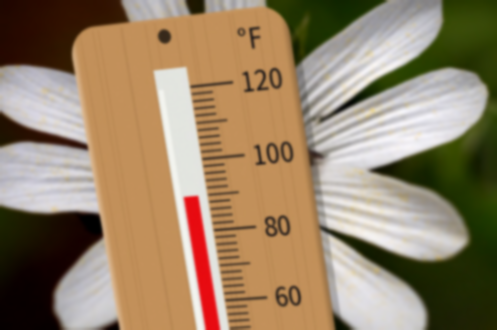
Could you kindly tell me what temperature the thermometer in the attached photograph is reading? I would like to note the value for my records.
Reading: 90 °F
